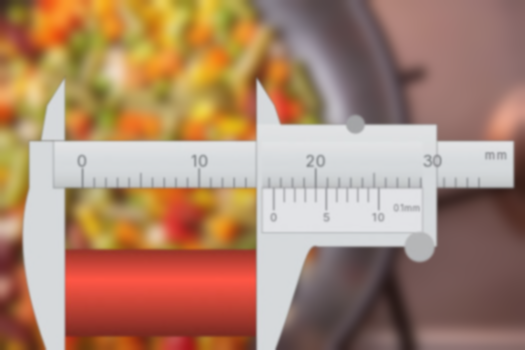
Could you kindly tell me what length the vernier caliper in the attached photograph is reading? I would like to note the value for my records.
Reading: 16.4 mm
